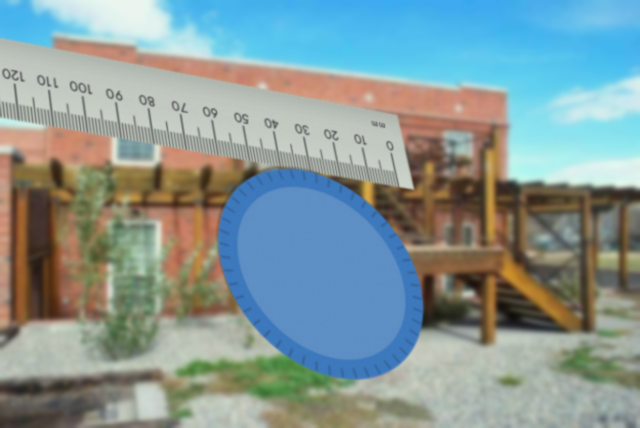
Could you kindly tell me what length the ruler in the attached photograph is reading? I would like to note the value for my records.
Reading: 65 mm
